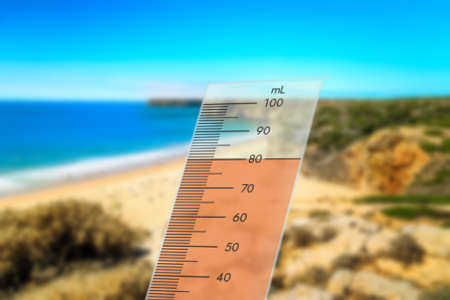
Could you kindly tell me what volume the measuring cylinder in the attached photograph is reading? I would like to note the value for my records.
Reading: 80 mL
